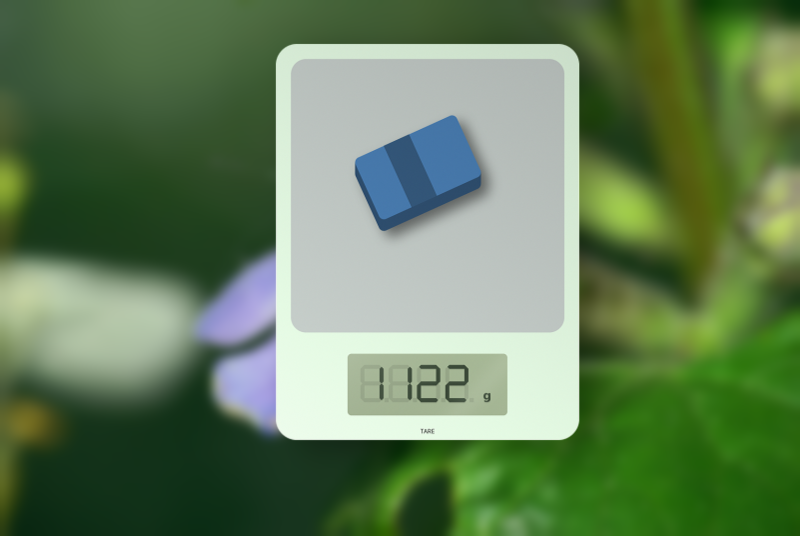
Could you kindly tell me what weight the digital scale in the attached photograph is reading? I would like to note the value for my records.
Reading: 1122 g
